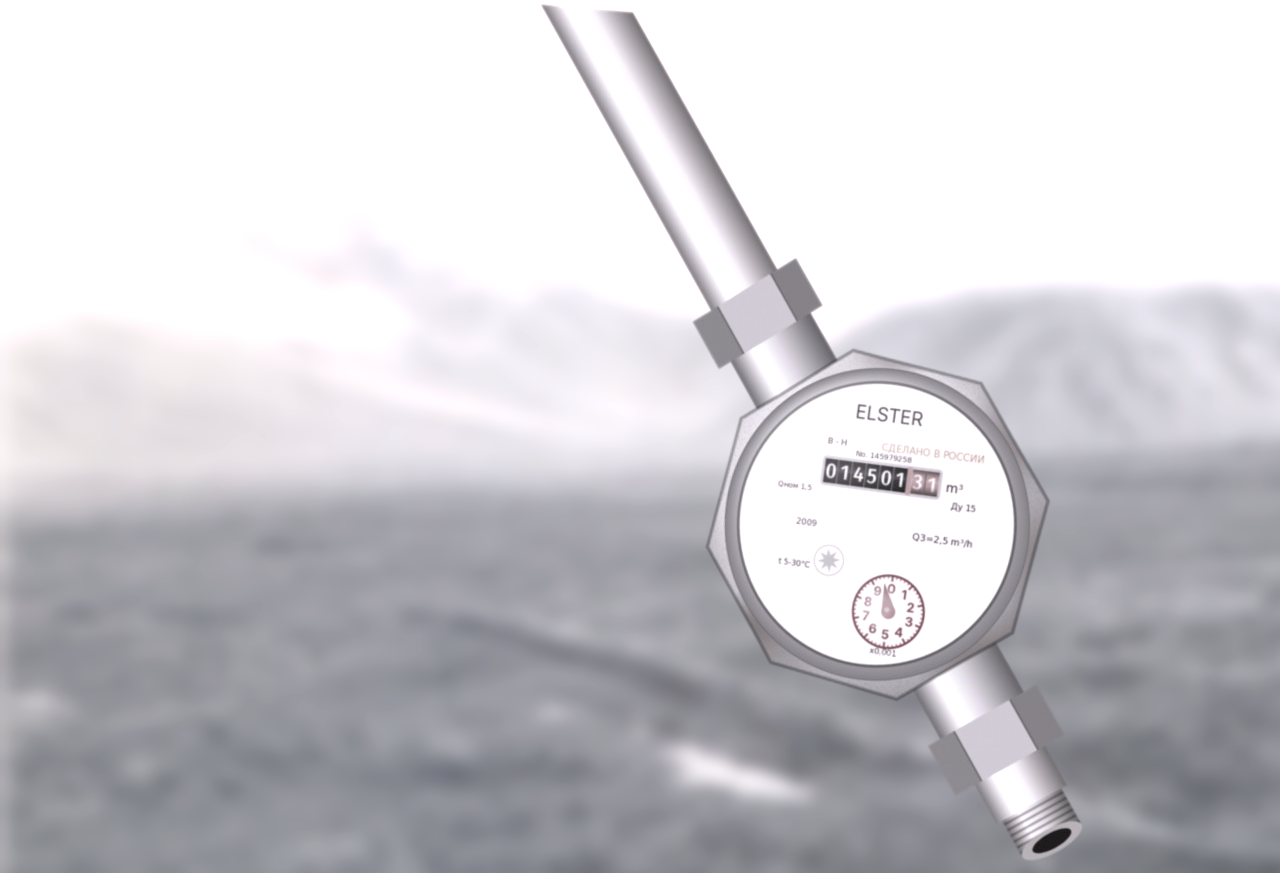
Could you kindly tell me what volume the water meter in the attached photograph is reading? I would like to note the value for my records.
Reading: 14501.309 m³
